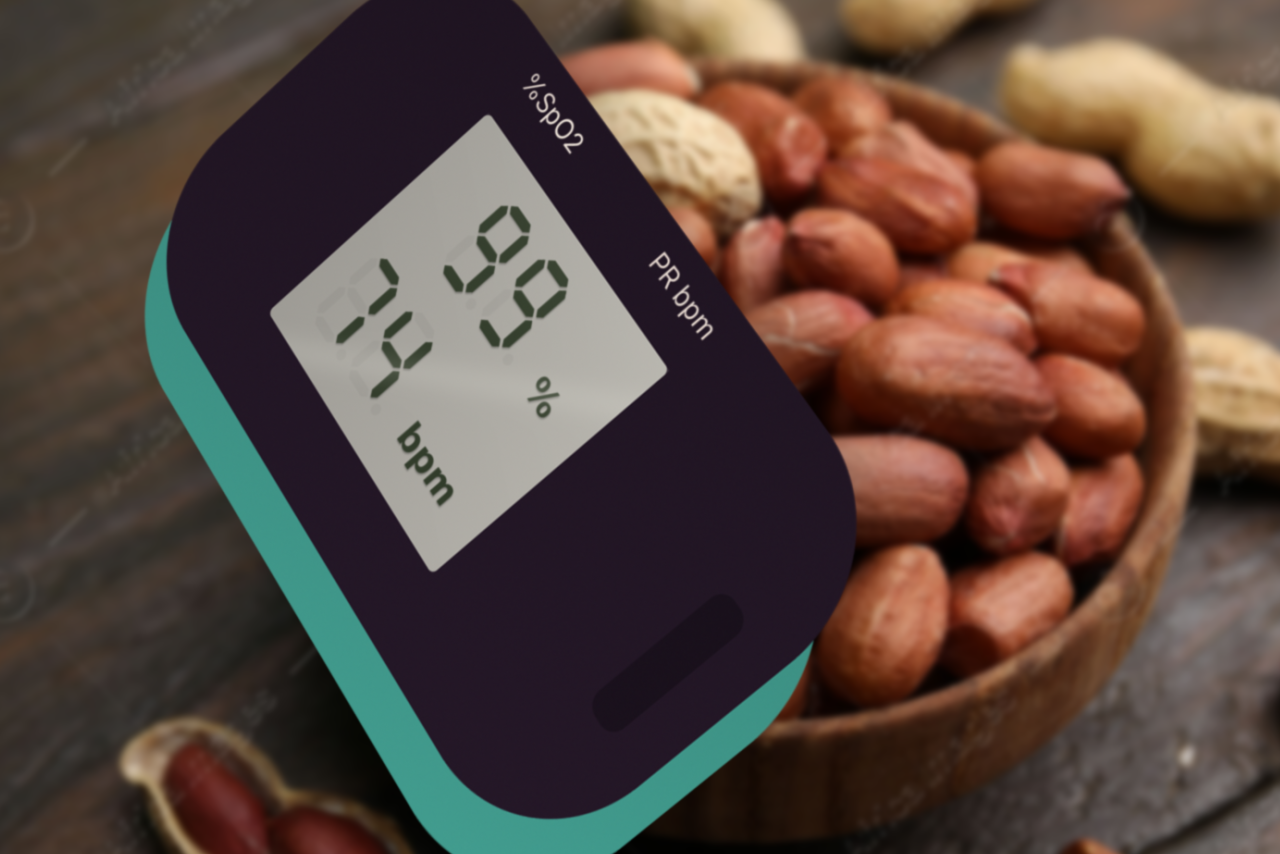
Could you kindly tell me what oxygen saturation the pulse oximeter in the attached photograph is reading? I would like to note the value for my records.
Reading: 99 %
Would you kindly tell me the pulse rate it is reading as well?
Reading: 74 bpm
